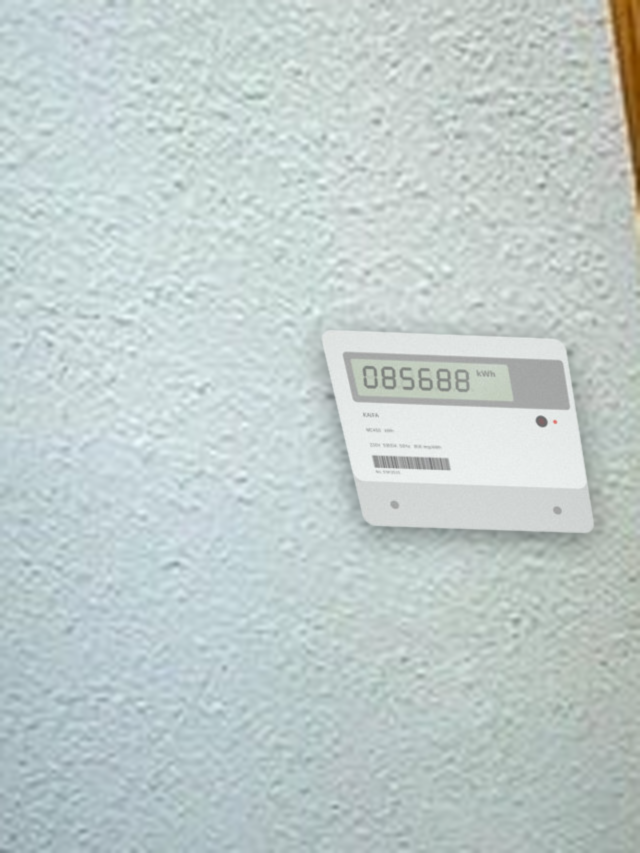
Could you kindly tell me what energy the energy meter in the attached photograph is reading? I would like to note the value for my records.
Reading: 85688 kWh
